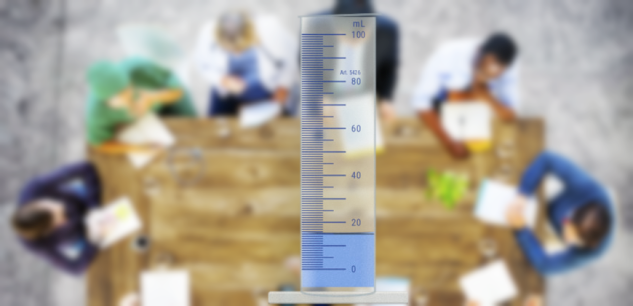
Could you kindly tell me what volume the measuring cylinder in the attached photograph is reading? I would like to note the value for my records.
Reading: 15 mL
